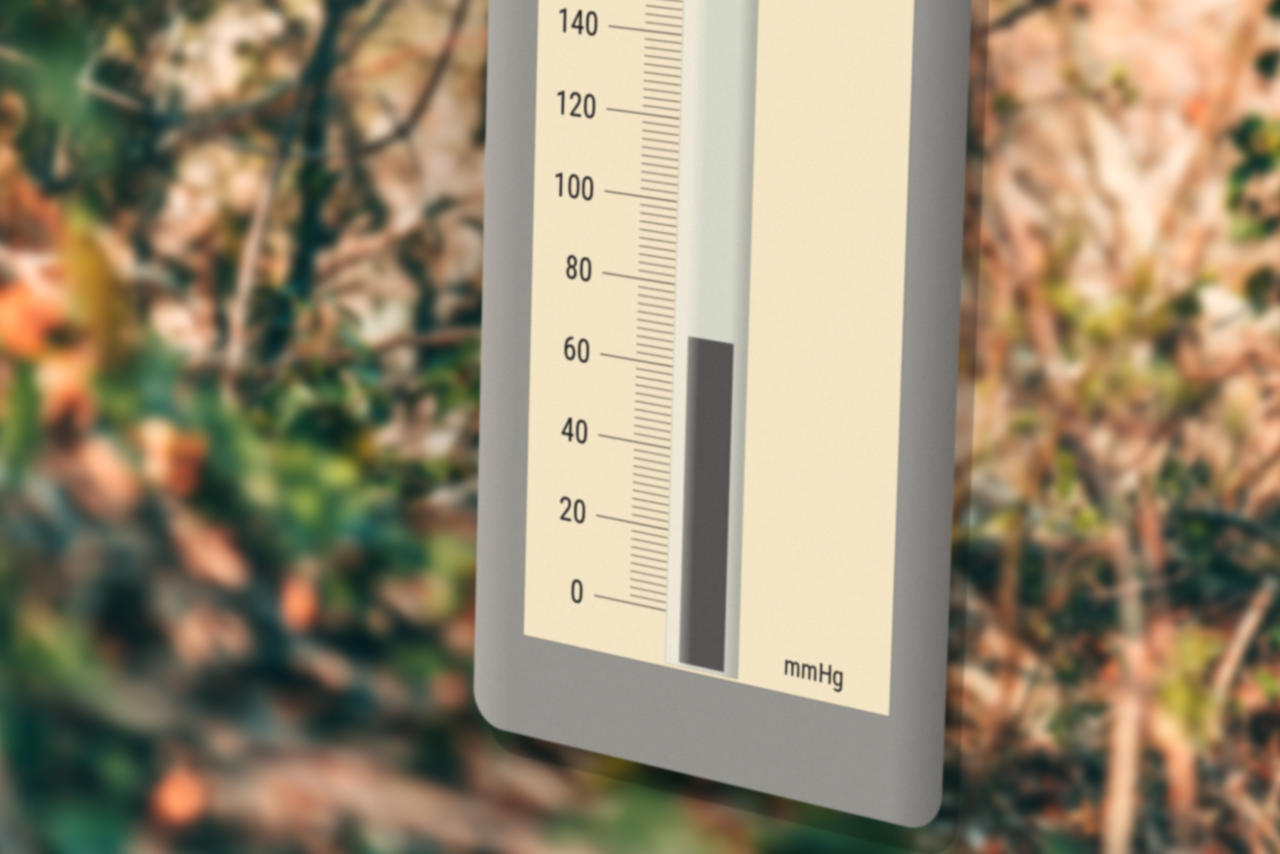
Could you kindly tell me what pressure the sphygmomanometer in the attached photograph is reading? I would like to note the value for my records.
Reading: 68 mmHg
